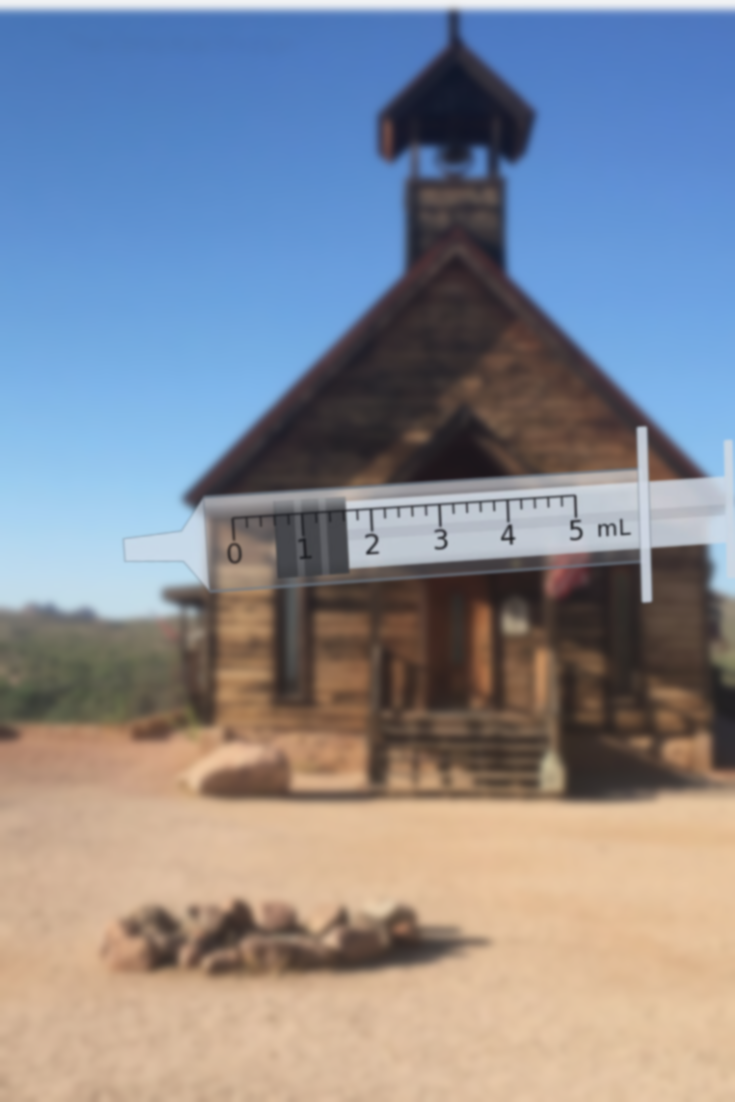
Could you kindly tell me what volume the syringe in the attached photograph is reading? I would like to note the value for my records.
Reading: 0.6 mL
